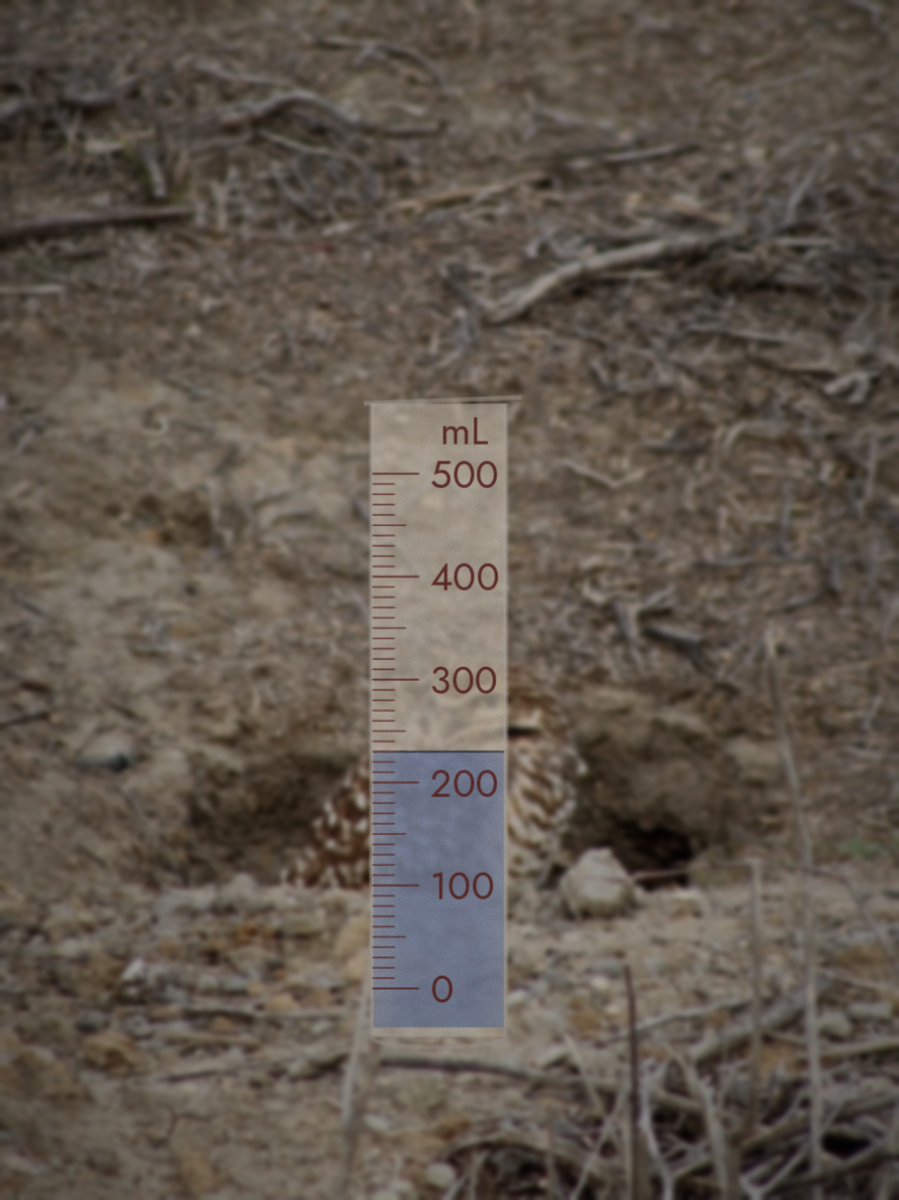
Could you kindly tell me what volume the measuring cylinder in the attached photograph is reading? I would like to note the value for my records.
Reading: 230 mL
